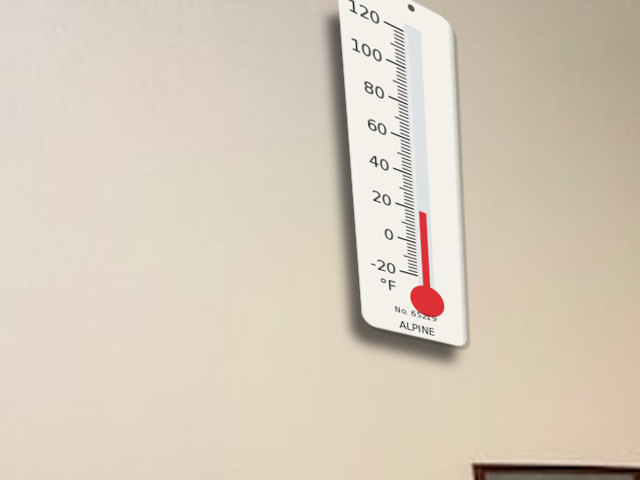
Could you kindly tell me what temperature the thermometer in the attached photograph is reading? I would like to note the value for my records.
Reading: 20 °F
